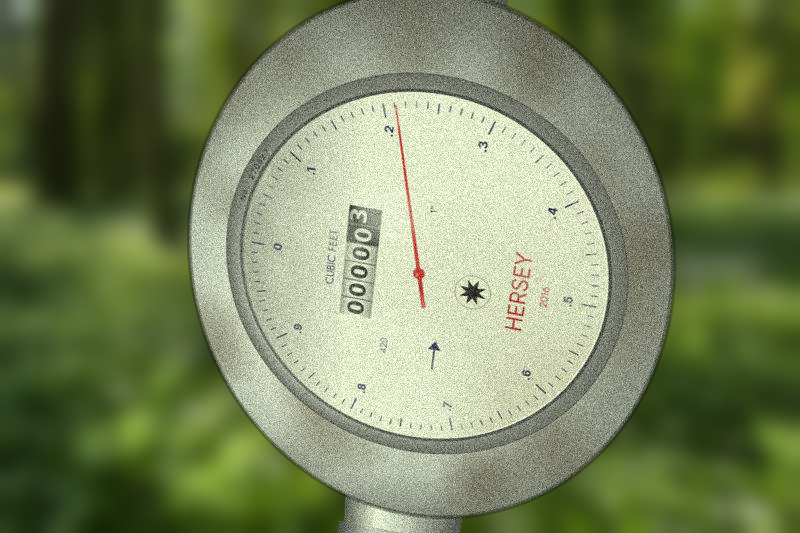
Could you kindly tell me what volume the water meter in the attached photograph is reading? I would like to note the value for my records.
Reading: 3.21 ft³
